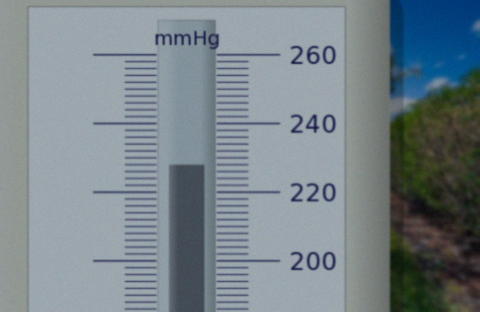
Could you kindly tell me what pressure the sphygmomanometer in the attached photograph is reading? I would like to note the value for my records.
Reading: 228 mmHg
